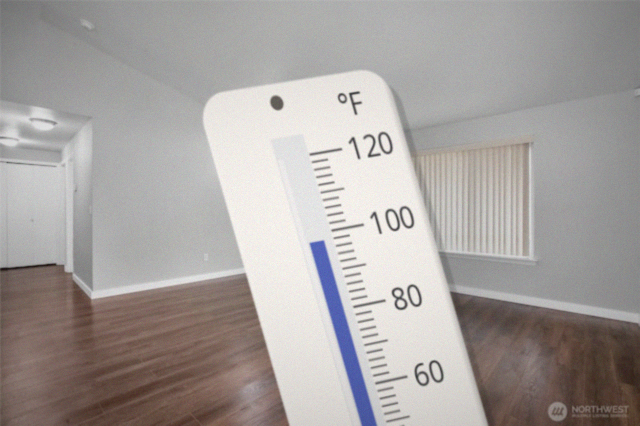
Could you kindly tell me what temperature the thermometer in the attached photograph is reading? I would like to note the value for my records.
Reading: 98 °F
